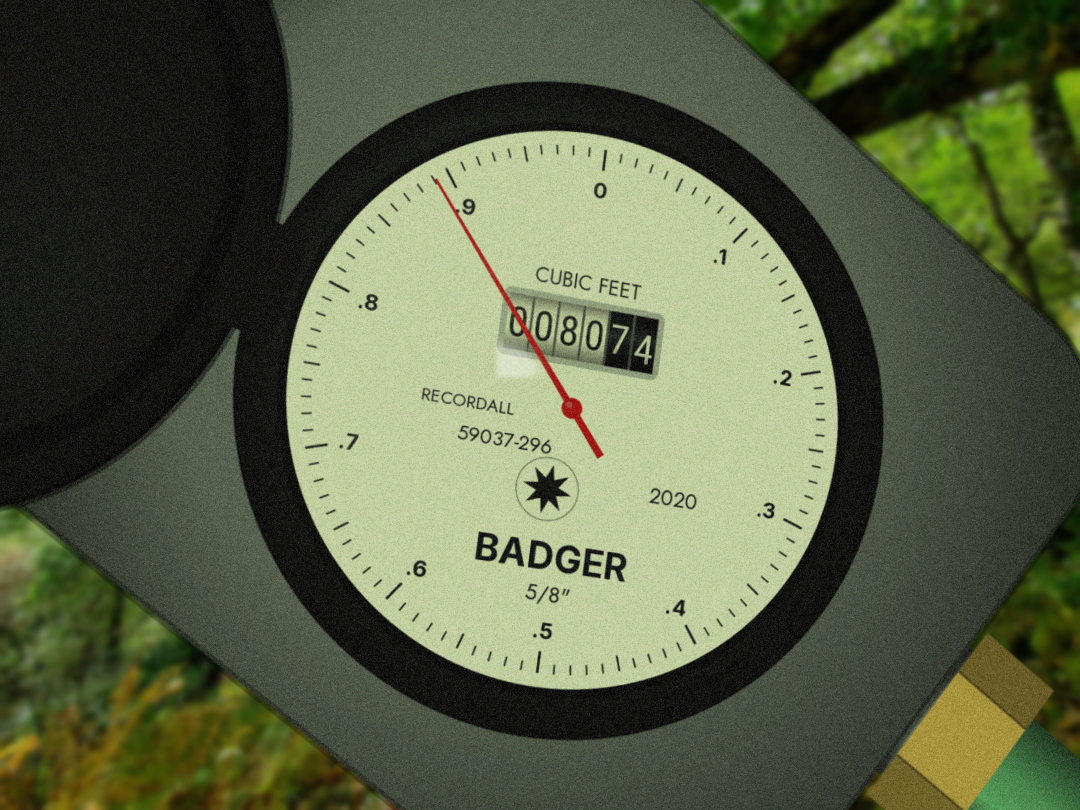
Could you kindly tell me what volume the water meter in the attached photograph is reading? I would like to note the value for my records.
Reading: 8073.89 ft³
